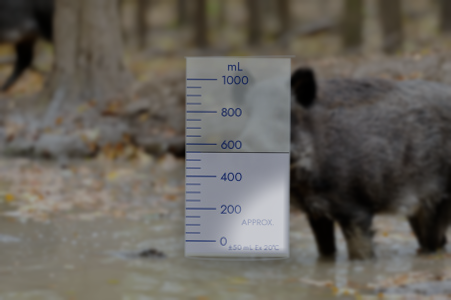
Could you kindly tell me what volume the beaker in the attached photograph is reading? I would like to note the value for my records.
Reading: 550 mL
